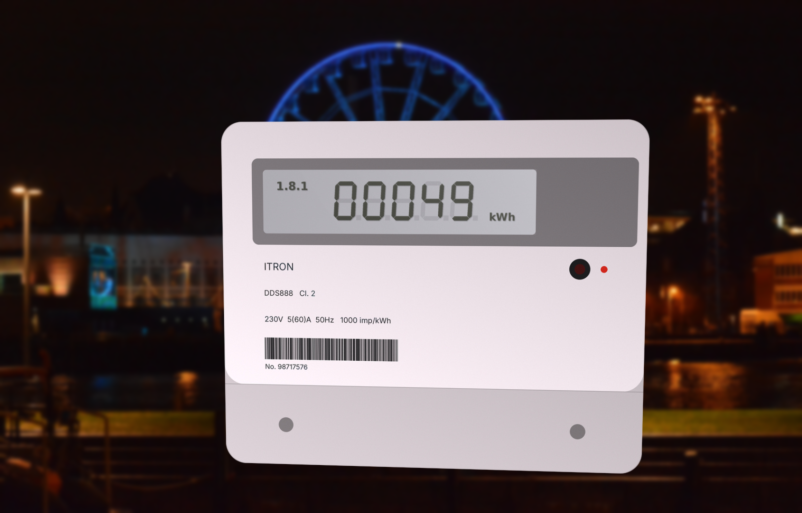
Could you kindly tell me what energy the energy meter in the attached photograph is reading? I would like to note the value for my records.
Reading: 49 kWh
